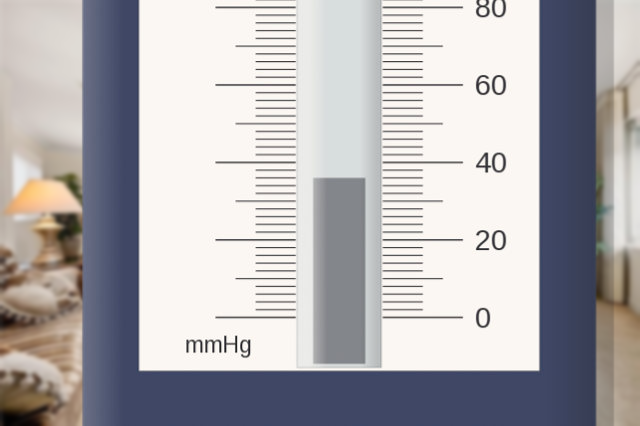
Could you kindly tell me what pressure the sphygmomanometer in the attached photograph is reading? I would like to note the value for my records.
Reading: 36 mmHg
